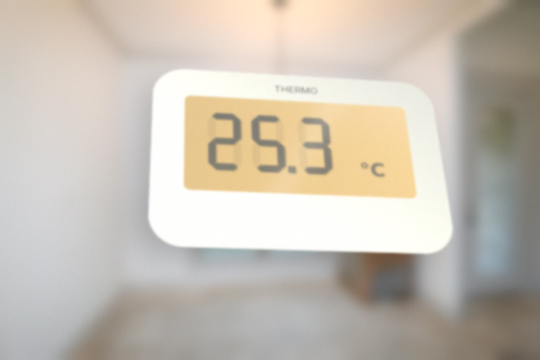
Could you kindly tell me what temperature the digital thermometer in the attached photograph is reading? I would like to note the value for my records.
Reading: 25.3 °C
